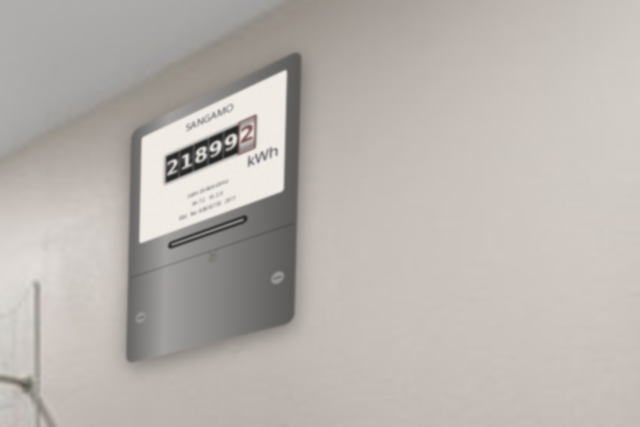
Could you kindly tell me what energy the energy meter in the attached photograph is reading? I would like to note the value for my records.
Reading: 21899.2 kWh
